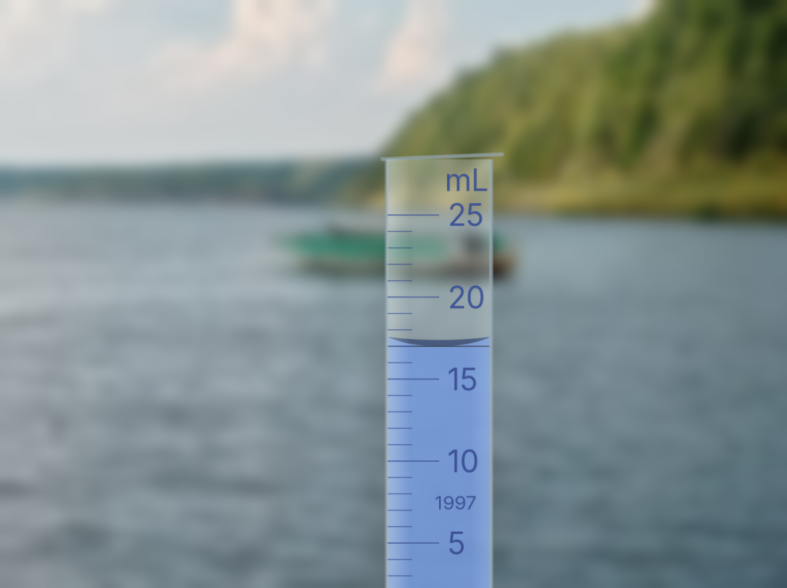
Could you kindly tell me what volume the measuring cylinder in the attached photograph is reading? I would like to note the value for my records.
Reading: 17 mL
